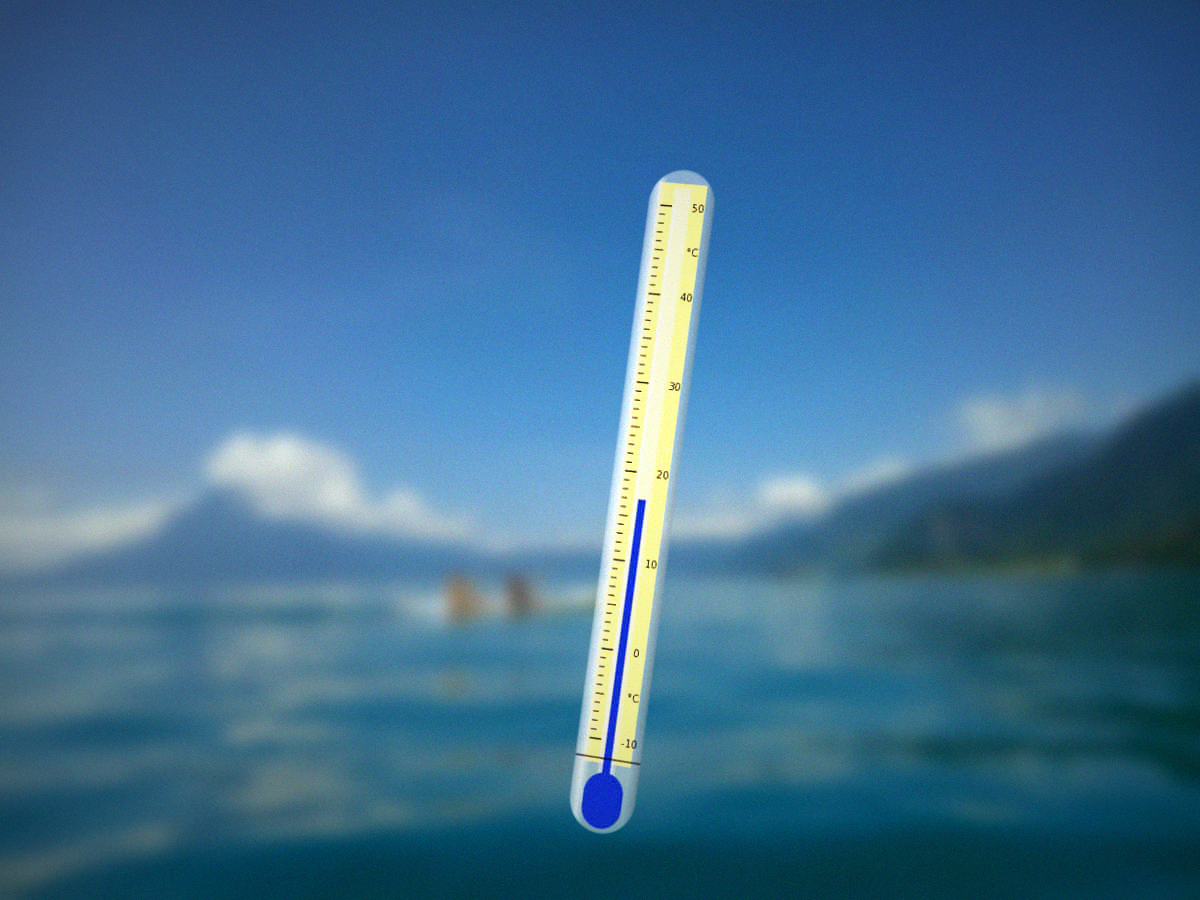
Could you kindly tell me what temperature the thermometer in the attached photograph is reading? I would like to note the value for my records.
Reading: 17 °C
